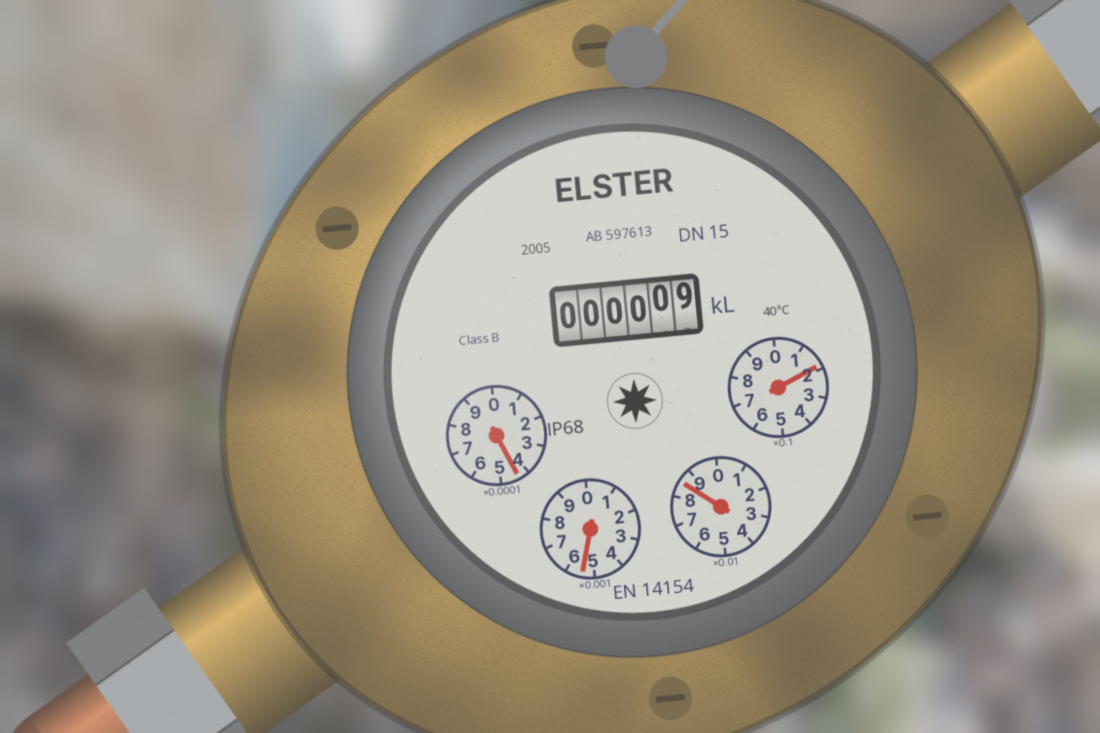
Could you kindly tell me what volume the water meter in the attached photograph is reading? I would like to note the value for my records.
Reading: 9.1854 kL
